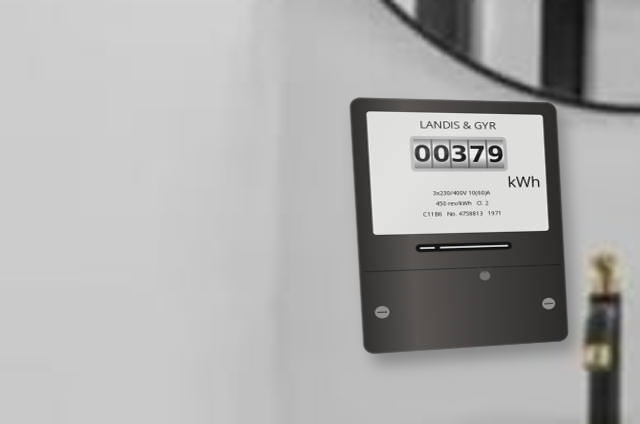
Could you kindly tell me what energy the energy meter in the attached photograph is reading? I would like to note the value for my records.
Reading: 379 kWh
